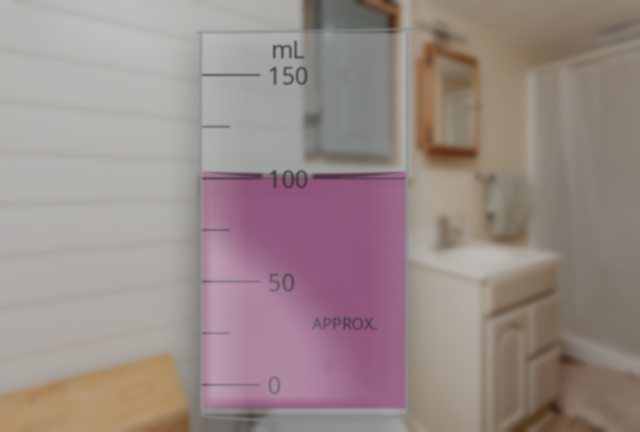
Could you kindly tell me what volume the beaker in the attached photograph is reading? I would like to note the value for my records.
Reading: 100 mL
